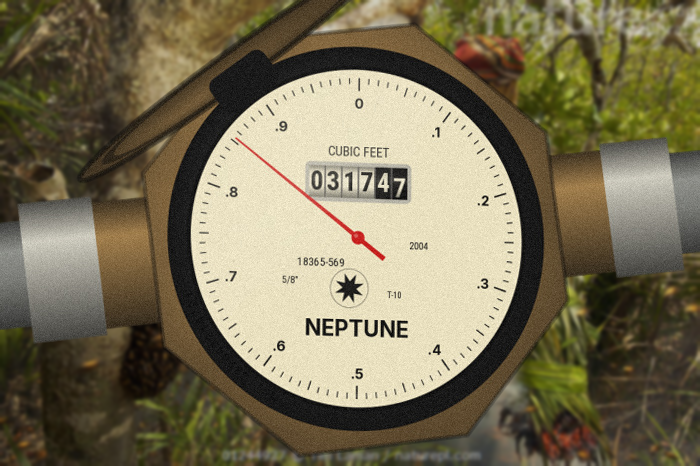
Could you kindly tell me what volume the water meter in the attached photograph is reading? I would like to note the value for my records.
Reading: 31746.85 ft³
